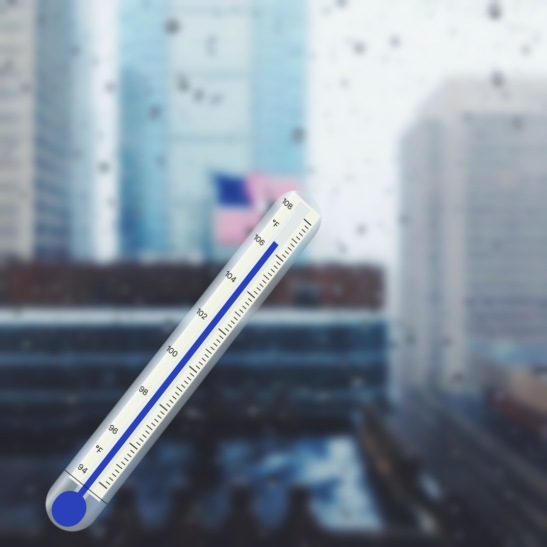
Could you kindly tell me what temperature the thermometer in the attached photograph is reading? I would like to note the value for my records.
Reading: 106.4 °F
